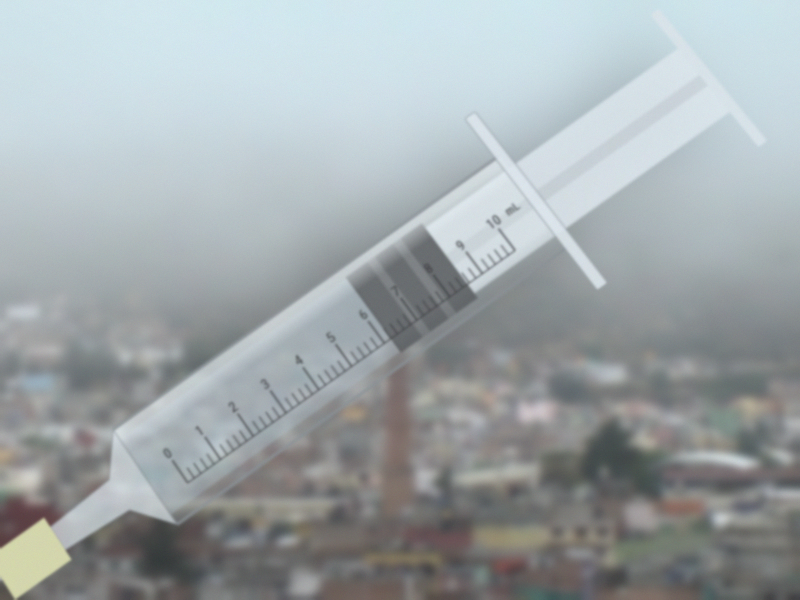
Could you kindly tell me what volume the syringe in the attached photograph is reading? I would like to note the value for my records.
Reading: 6.2 mL
